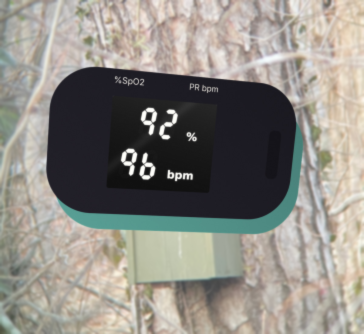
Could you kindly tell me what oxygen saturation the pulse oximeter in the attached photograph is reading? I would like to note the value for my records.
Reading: 92 %
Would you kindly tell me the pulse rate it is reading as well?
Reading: 96 bpm
